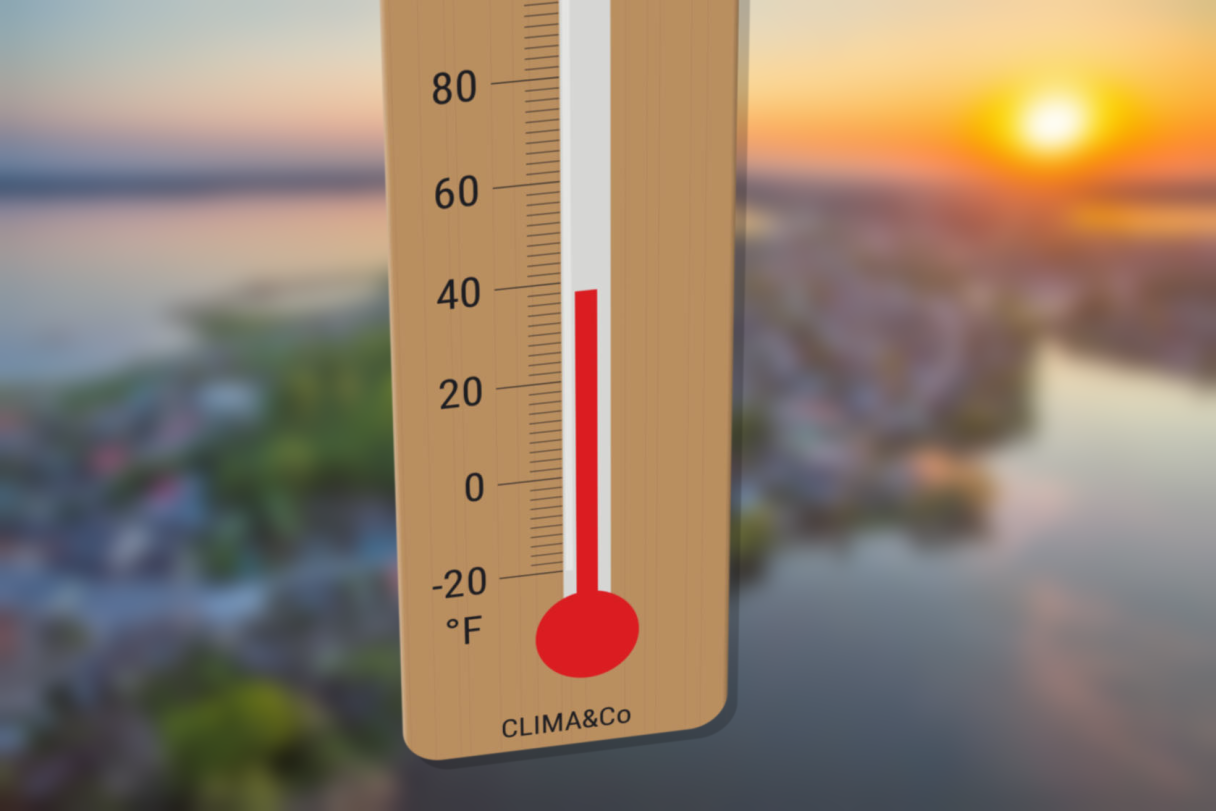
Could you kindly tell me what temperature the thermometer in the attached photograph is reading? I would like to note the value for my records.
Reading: 38 °F
